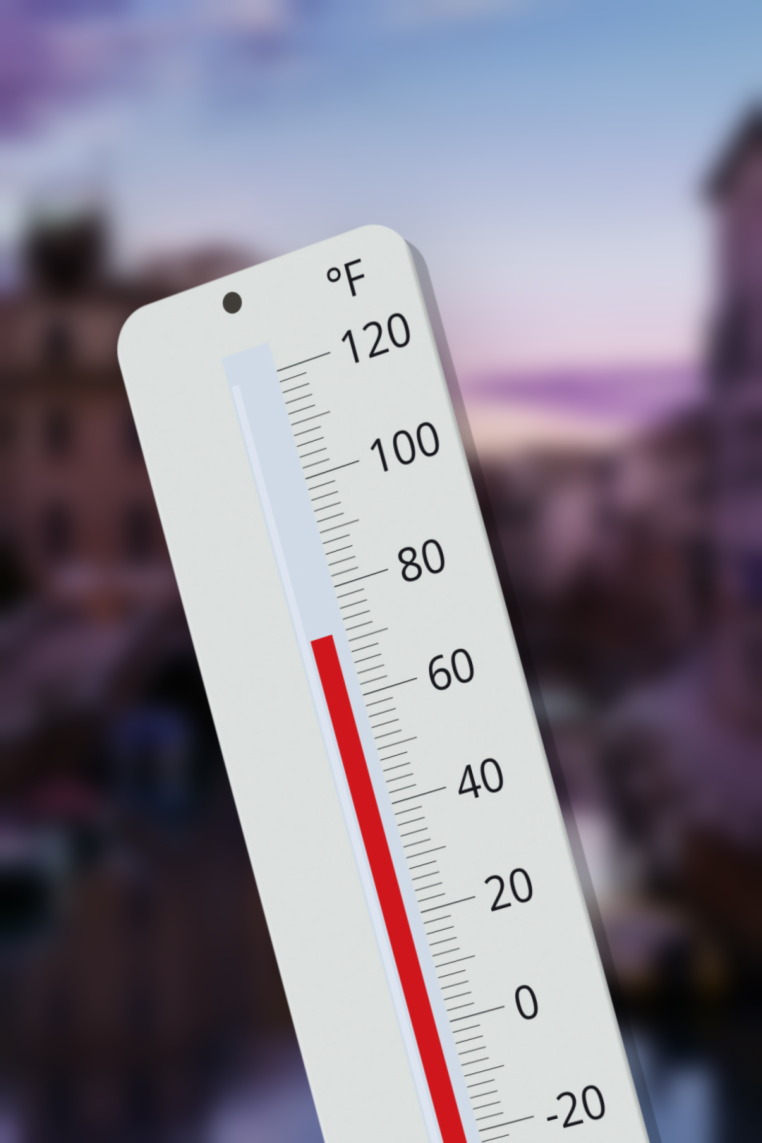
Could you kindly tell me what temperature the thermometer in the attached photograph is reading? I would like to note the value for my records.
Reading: 72 °F
